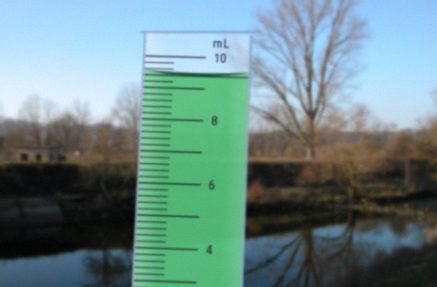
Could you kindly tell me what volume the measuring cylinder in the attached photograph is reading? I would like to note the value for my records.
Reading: 9.4 mL
